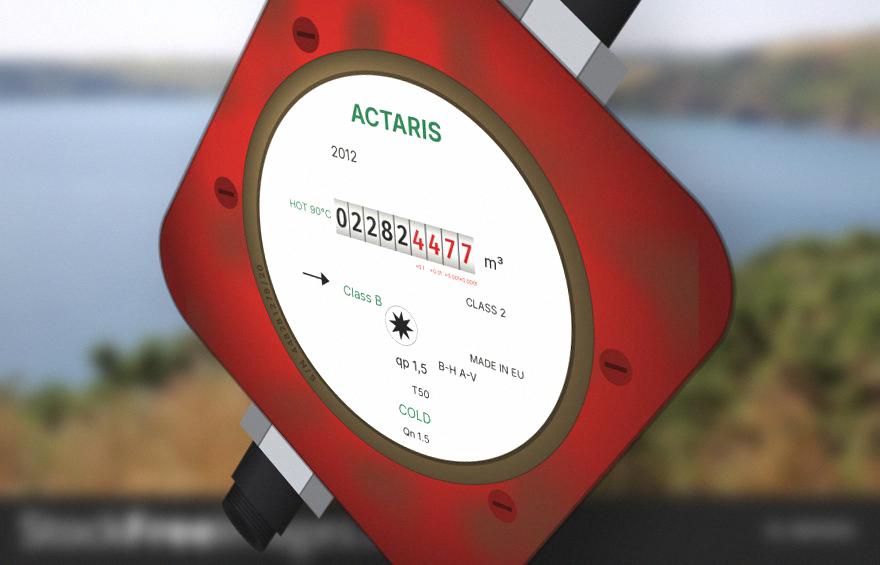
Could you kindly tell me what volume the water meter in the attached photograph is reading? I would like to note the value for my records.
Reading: 2282.4477 m³
